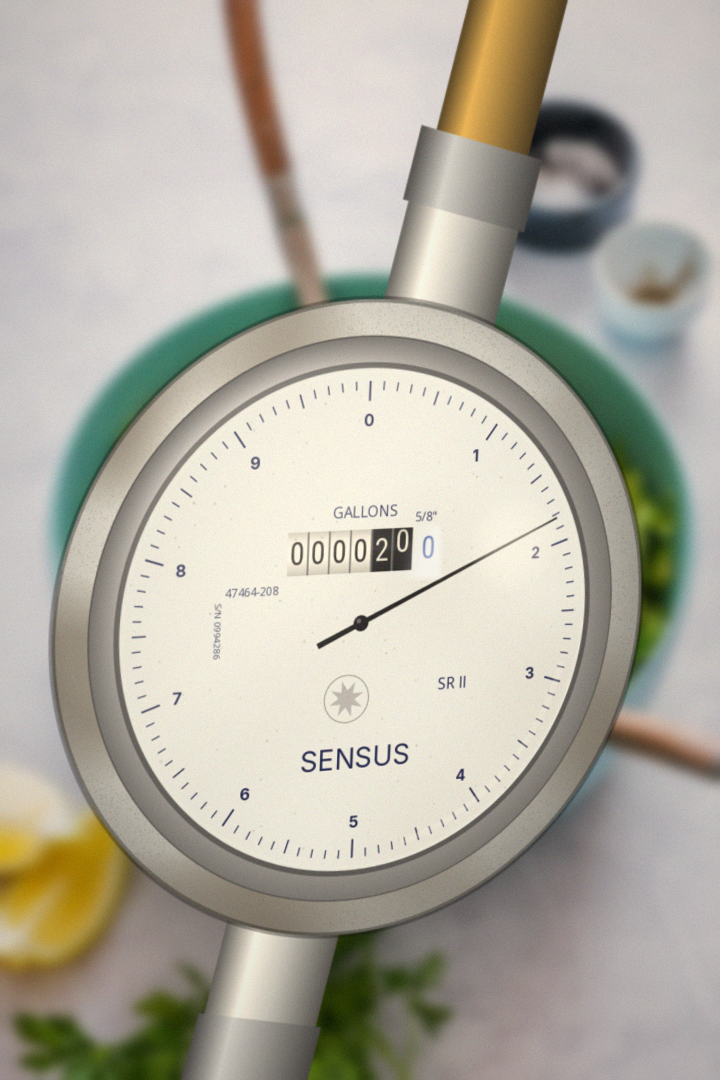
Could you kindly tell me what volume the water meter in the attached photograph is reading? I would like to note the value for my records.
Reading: 201.8 gal
